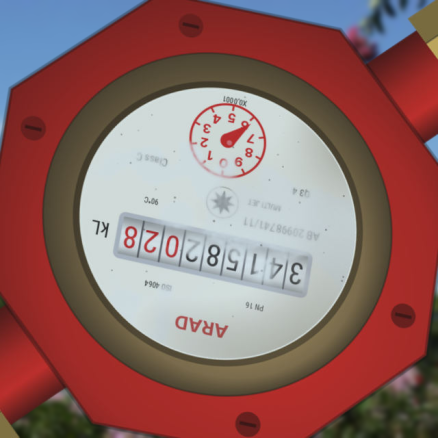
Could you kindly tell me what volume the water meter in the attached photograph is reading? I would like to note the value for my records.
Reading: 341582.0286 kL
